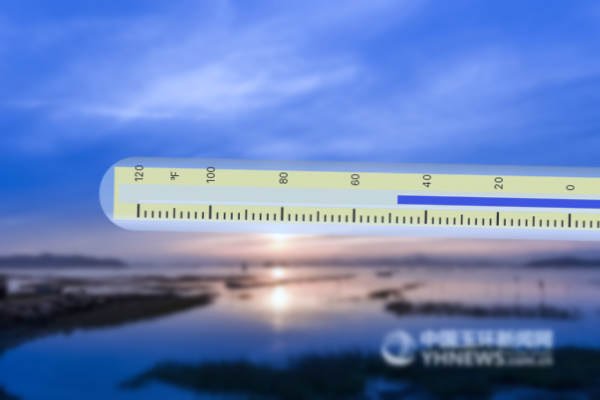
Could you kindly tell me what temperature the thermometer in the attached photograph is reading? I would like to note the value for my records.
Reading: 48 °F
